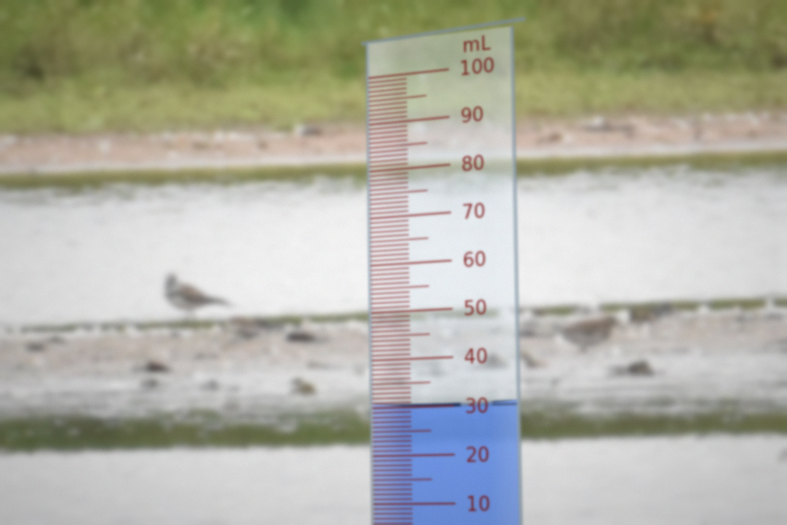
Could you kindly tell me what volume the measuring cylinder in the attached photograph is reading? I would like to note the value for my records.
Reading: 30 mL
